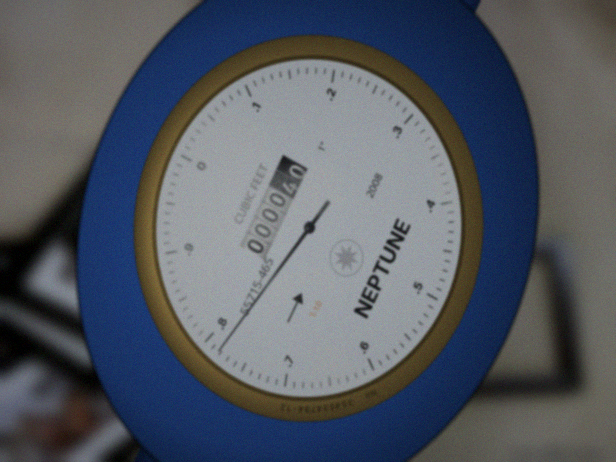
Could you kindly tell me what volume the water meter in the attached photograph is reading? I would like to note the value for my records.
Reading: 39.78 ft³
